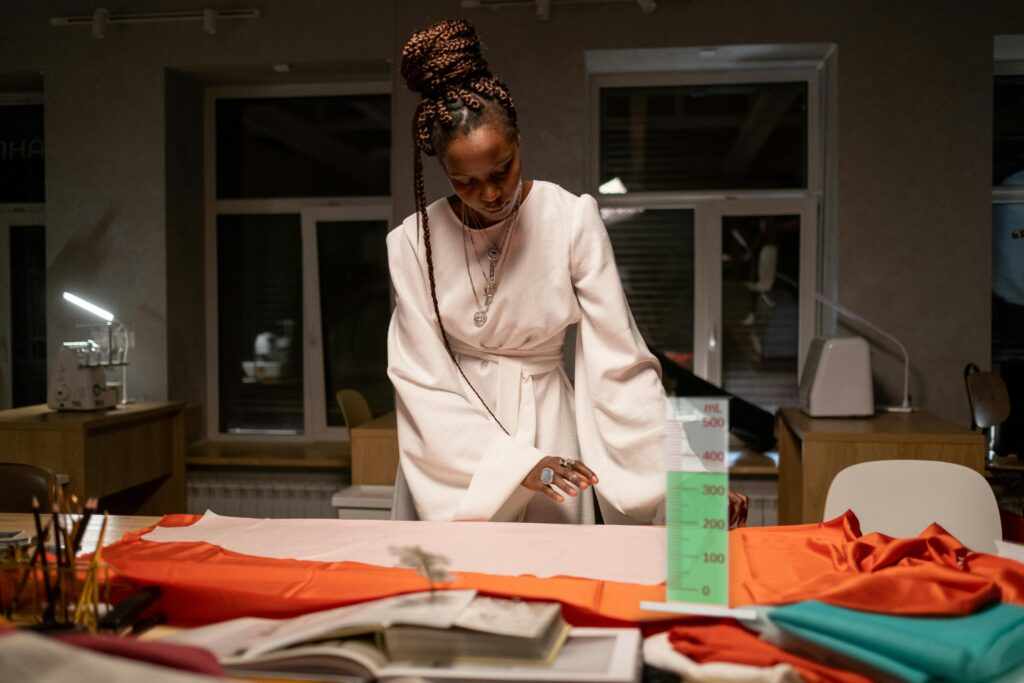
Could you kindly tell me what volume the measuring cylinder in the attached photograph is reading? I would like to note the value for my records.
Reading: 350 mL
